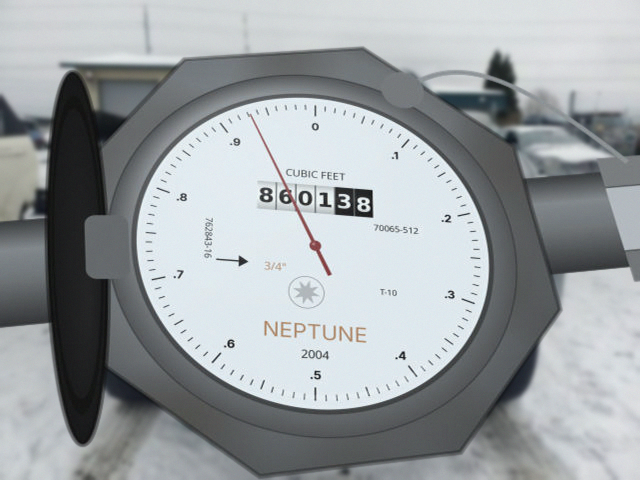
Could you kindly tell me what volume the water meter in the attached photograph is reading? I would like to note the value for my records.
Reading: 860137.93 ft³
